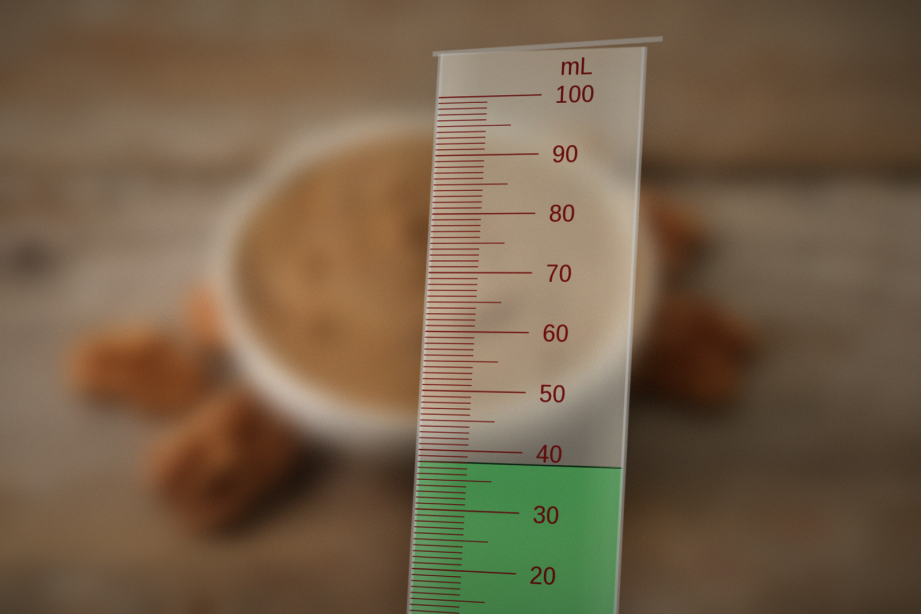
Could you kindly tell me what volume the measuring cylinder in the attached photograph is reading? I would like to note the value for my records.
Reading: 38 mL
